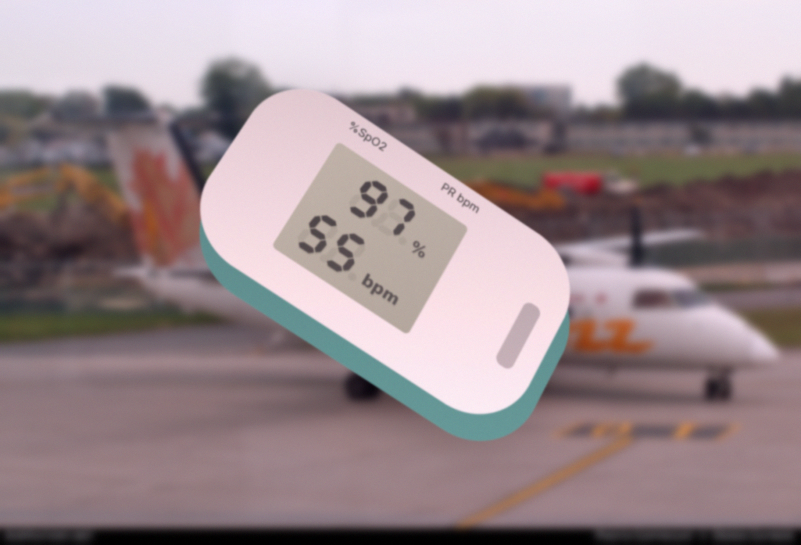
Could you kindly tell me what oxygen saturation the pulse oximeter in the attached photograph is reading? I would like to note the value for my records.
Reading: 97 %
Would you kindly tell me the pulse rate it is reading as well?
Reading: 55 bpm
